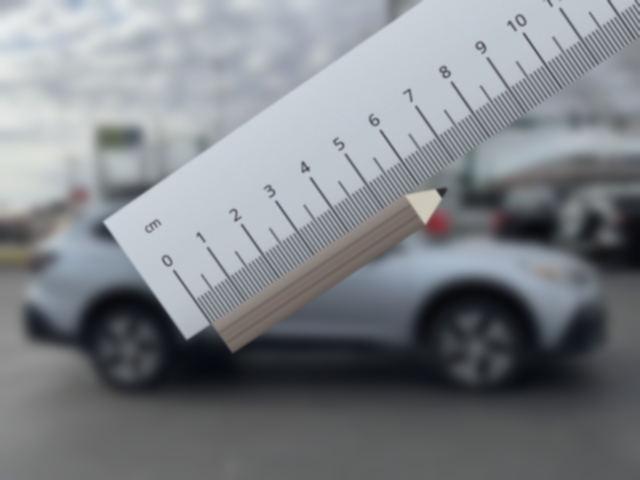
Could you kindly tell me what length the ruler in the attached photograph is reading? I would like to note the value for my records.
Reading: 6.5 cm
